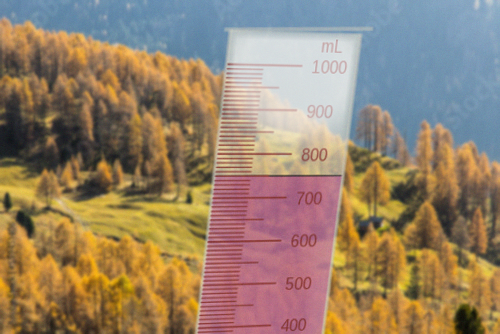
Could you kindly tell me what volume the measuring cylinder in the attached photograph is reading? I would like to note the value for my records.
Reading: 750 mL
